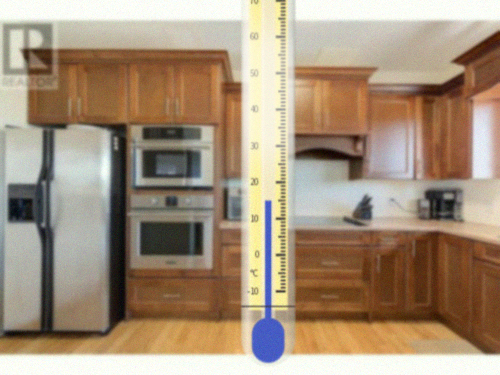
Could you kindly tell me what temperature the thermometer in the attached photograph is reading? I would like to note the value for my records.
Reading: 15 °C
